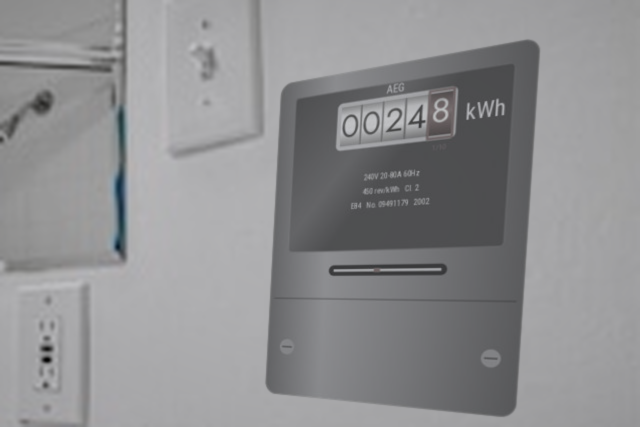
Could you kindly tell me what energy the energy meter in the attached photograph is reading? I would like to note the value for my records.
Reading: 24.8 kWh
